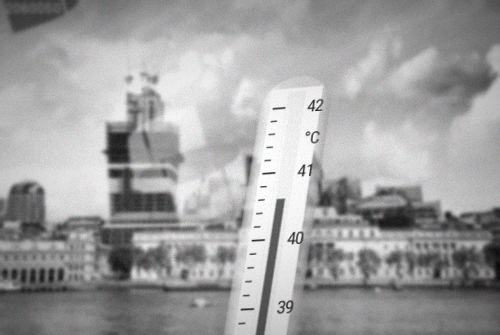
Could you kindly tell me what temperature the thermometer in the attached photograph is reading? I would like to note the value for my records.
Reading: 40.6 °C
